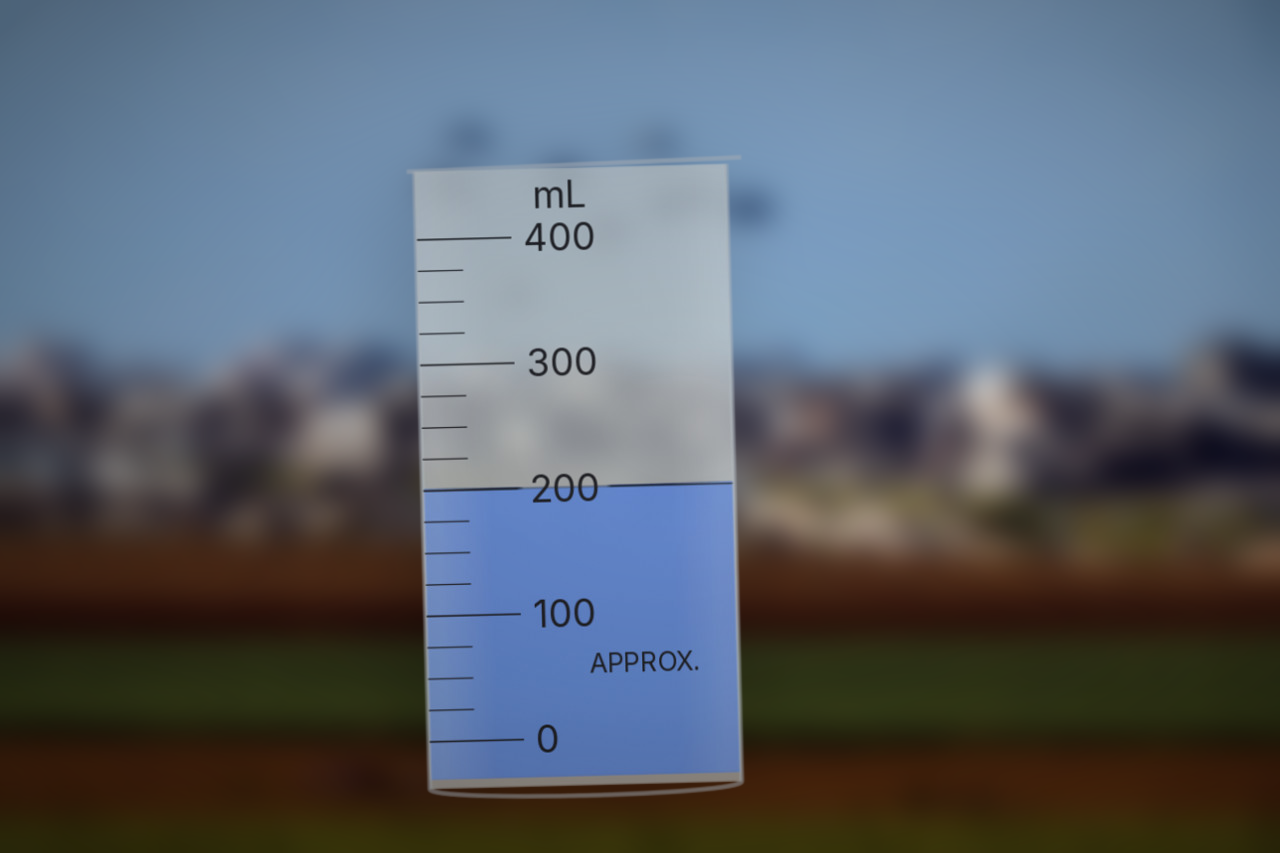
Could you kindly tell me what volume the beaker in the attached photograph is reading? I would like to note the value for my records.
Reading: 200 mL
